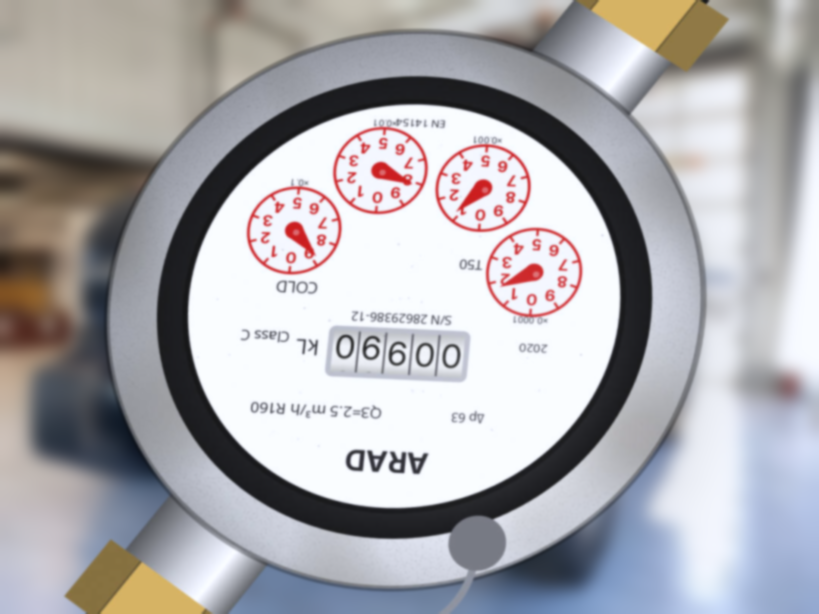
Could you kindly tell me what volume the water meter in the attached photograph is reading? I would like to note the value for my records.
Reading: 989.8811 kL
